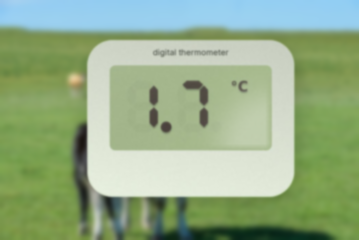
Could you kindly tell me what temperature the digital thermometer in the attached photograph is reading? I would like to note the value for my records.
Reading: 1.7 °C
